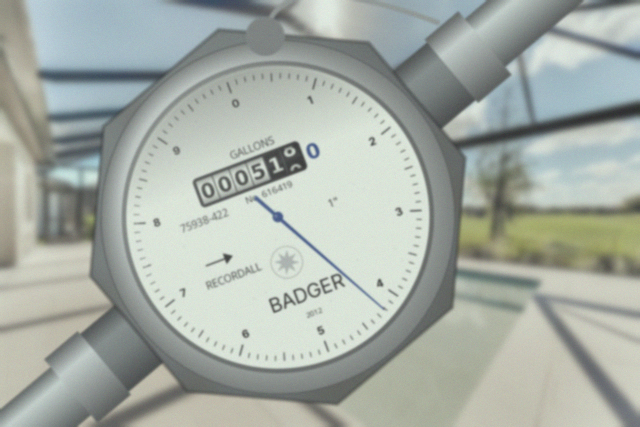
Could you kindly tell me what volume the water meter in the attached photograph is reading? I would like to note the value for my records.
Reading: 5184.2 gal
